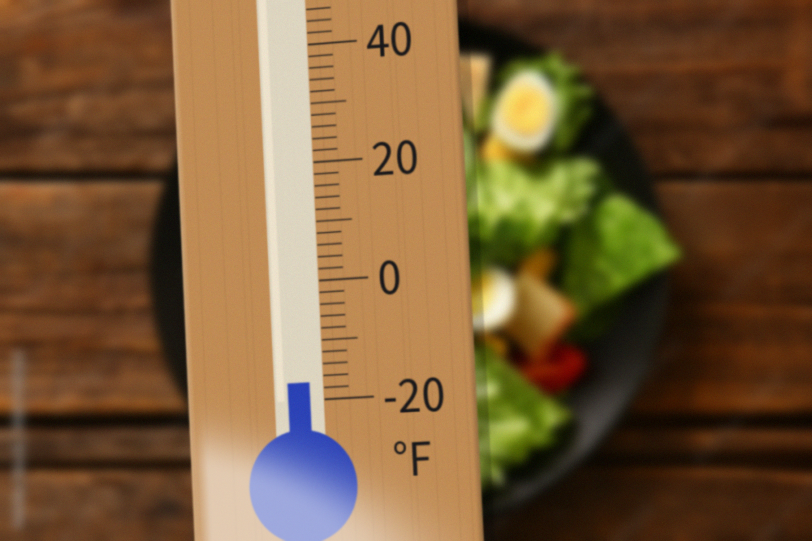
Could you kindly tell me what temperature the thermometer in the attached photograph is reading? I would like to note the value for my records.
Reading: -17 °F
